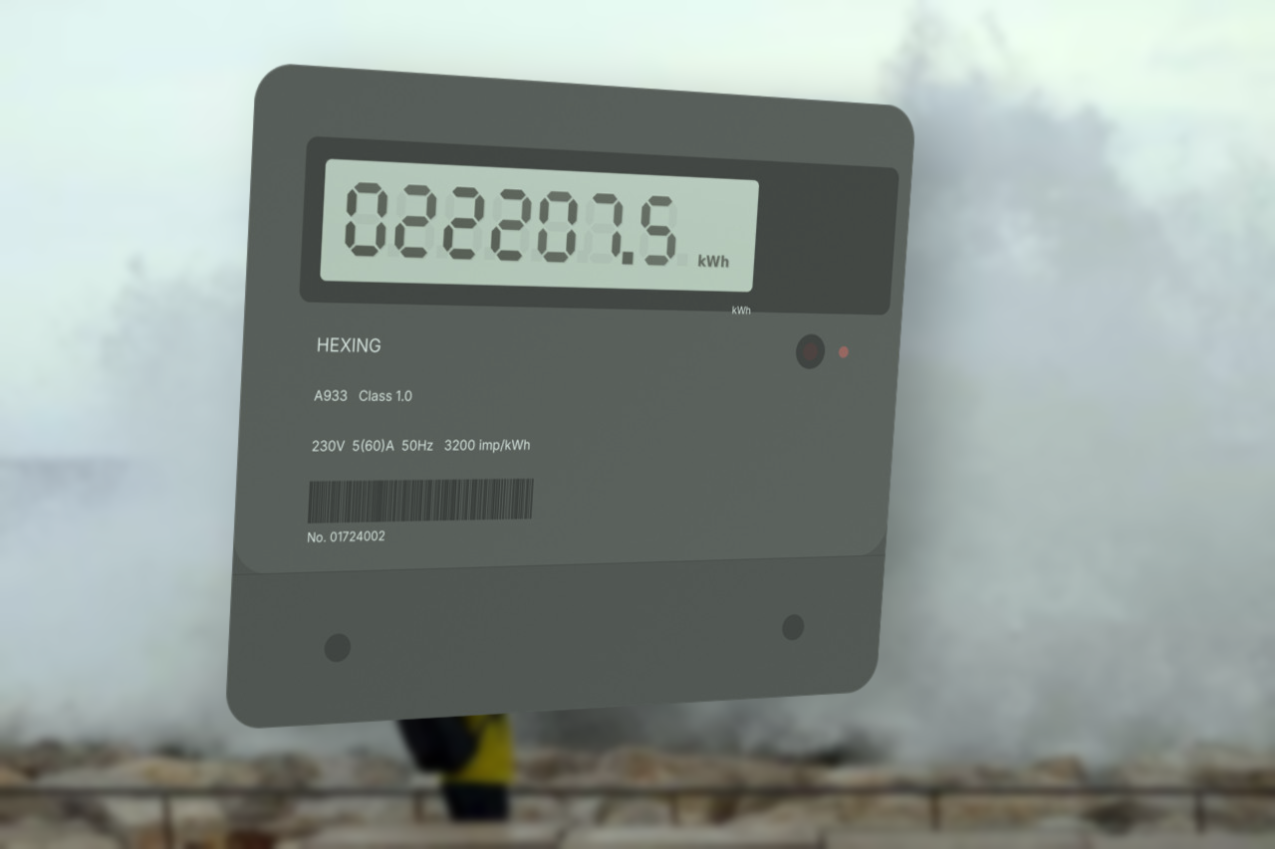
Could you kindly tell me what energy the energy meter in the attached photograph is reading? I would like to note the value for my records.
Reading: 22207.5 kWh
